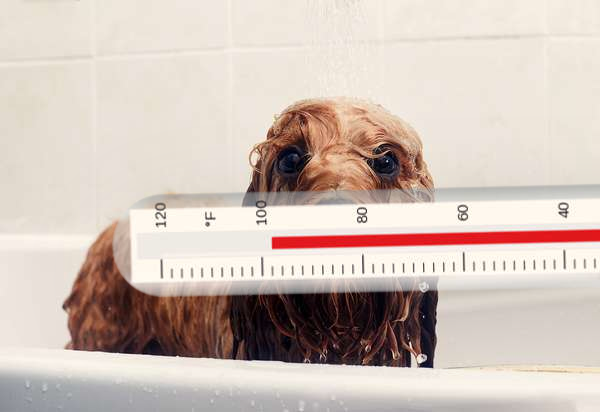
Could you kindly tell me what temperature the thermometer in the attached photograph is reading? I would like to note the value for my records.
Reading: 98 °F
